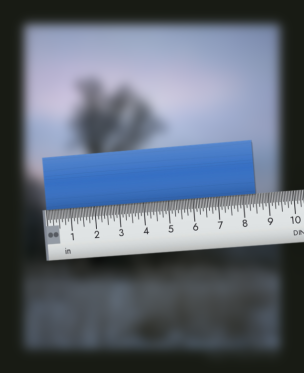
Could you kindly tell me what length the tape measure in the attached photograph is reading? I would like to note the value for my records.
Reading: 8.5 in
